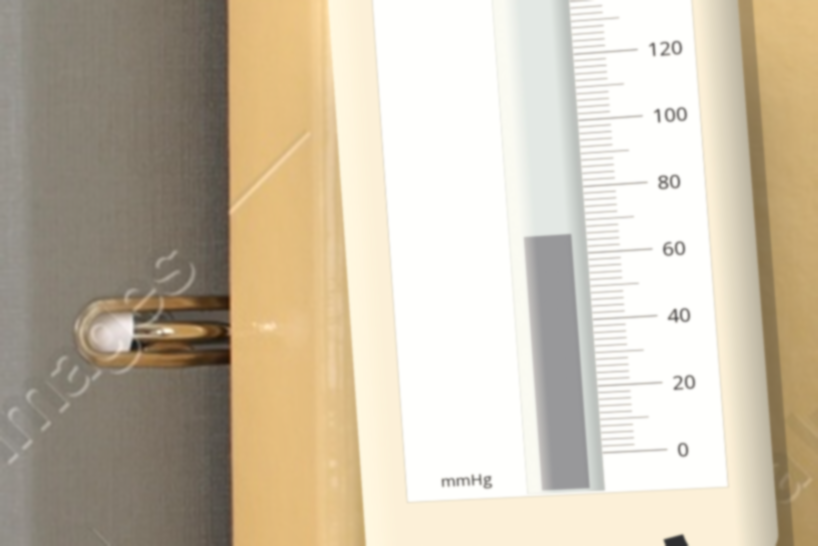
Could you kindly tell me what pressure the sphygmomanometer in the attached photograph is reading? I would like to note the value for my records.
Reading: 66 mmHg
